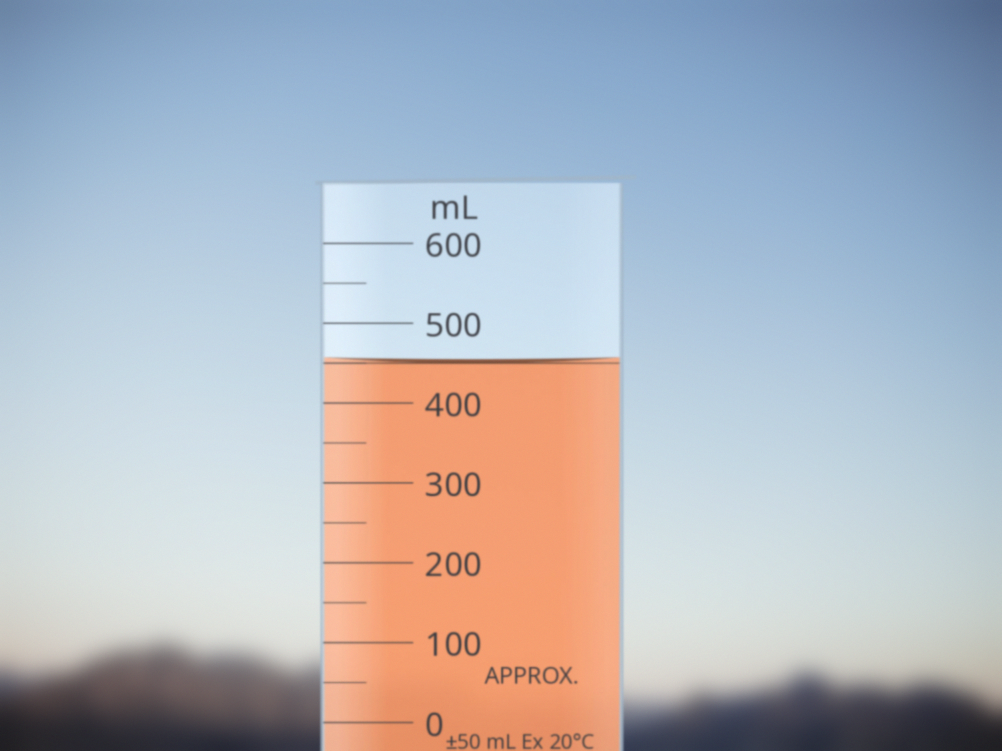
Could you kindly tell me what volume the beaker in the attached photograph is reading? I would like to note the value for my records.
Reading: 450 mL
